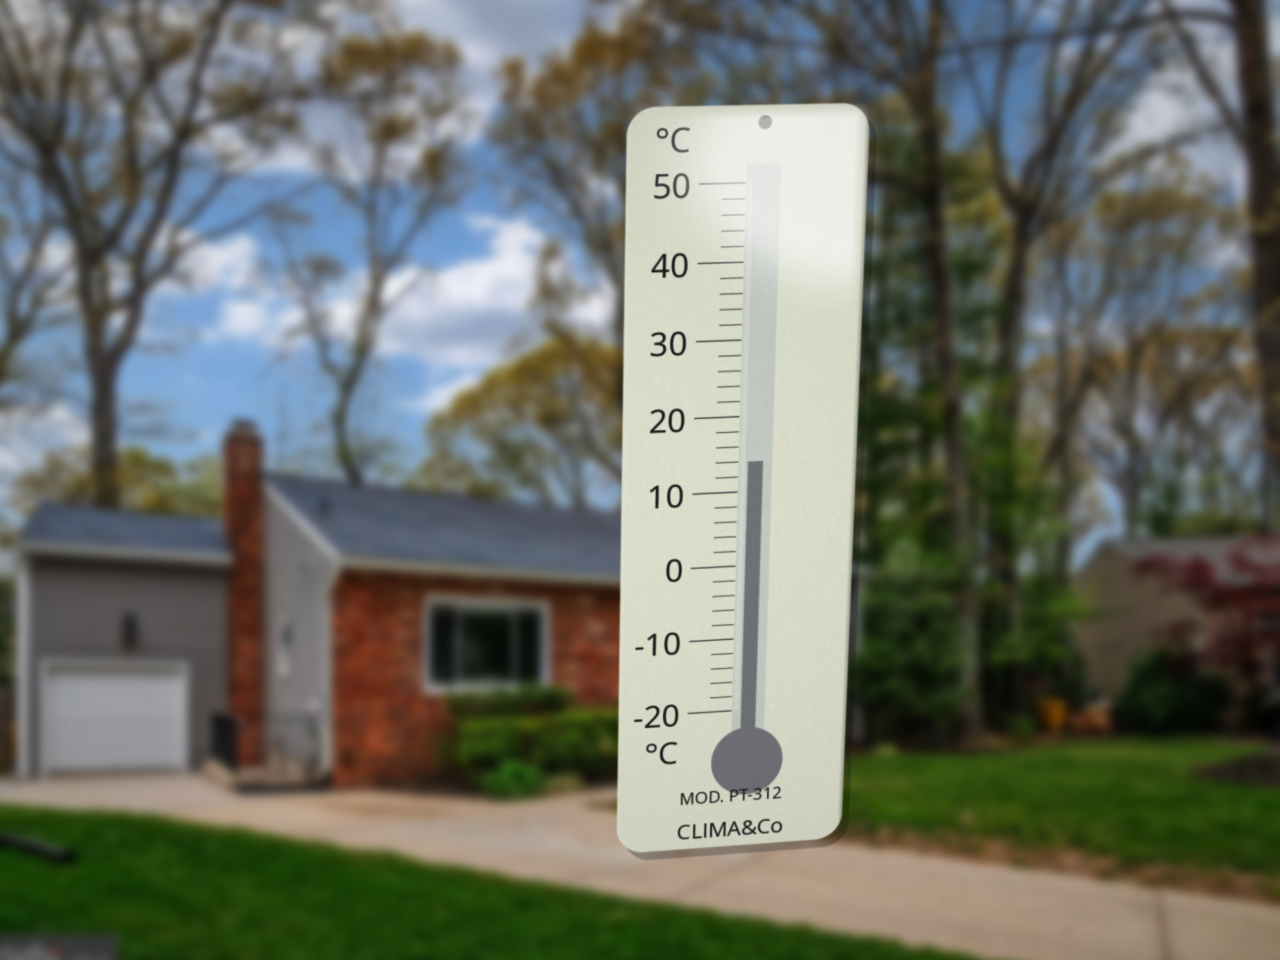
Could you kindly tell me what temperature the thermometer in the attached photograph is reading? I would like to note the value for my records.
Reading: 14 °C
